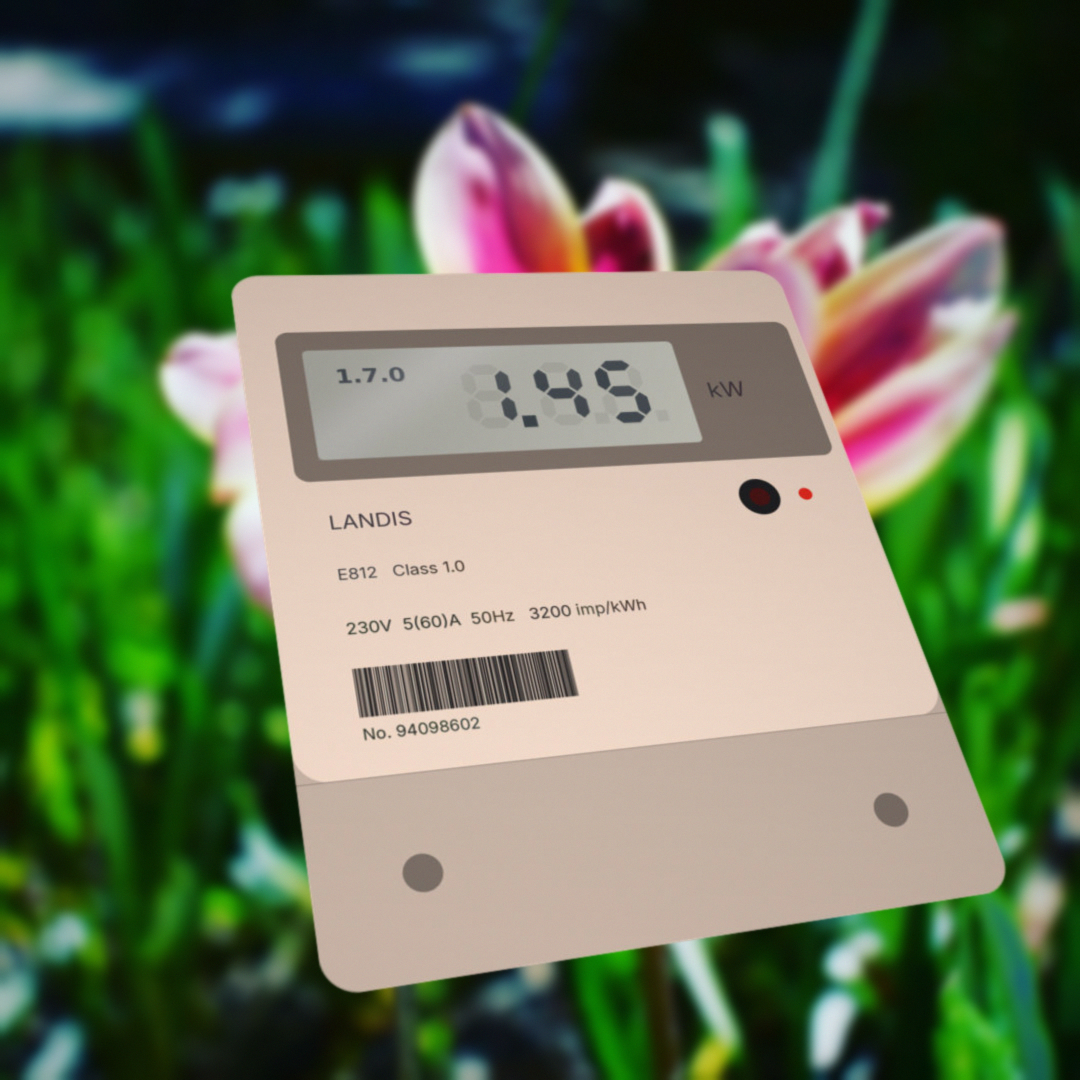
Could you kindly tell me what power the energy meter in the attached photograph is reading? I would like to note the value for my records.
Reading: 1.45 kW
